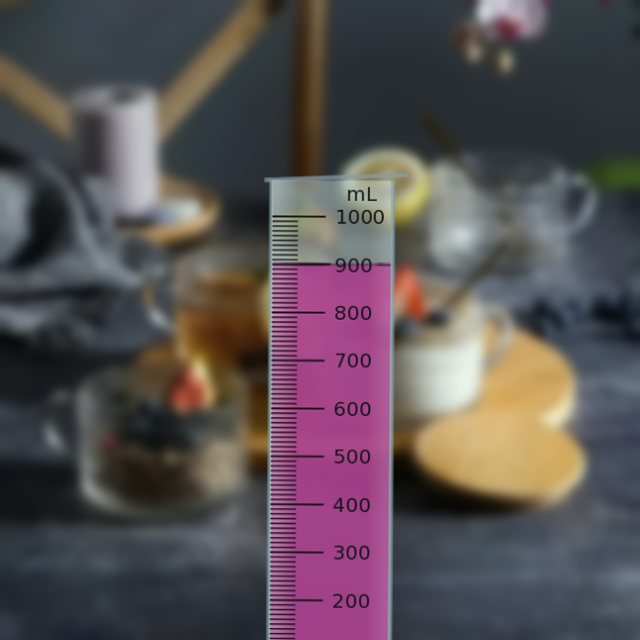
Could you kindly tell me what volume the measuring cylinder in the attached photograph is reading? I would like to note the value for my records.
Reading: 900 mL
